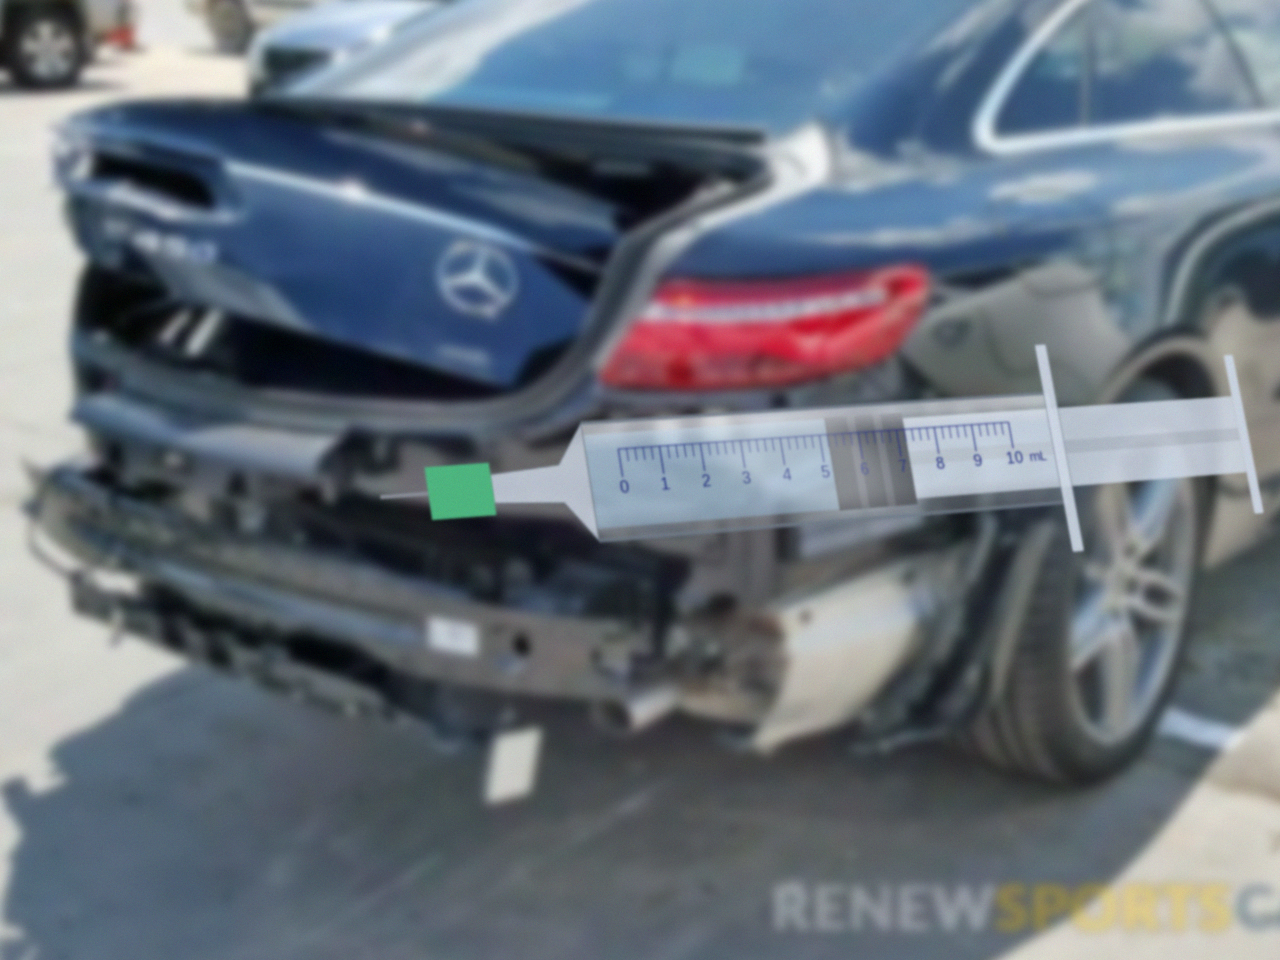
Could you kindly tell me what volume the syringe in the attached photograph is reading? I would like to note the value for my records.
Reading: 5.2 mL
